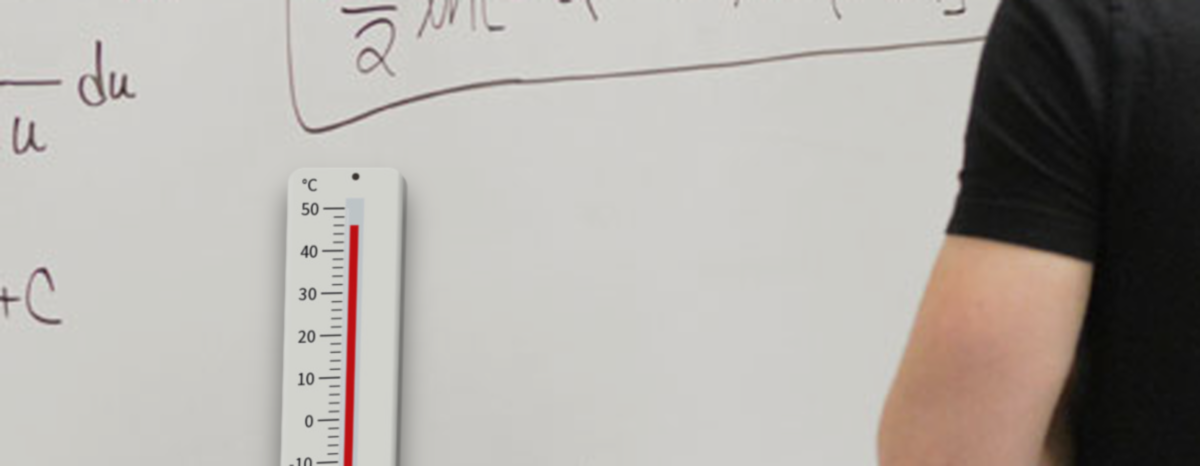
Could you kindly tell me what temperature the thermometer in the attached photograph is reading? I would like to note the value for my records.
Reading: 46 °C
